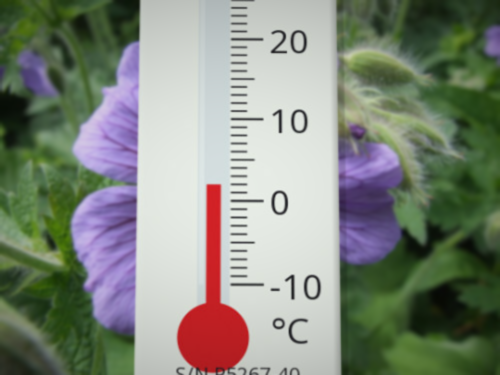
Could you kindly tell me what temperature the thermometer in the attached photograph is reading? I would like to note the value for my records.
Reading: 2 °C
